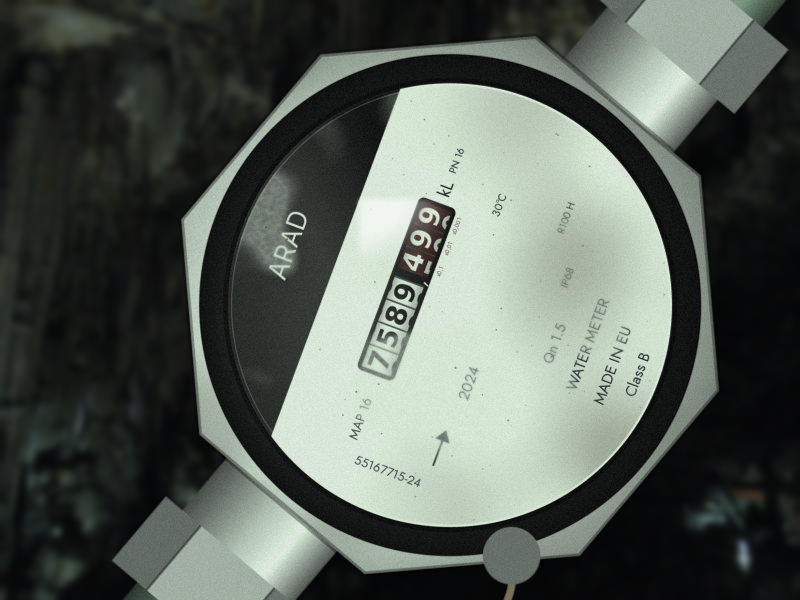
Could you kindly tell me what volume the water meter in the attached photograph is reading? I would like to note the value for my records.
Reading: 7589.499 kL
